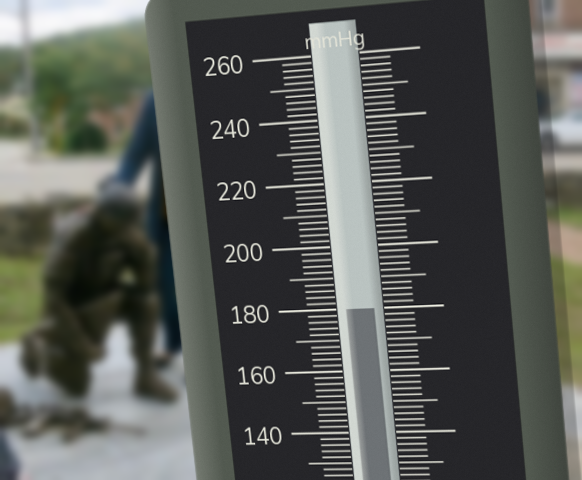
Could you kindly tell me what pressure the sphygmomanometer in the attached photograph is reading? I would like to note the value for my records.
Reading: 180 mmHg
